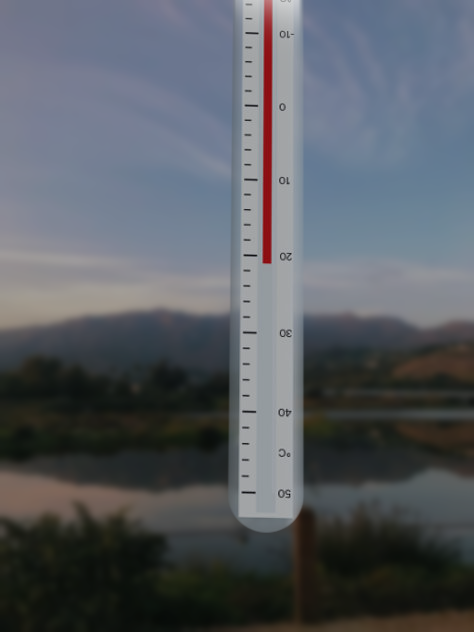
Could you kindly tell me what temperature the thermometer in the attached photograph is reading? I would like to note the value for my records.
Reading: 21 °C
